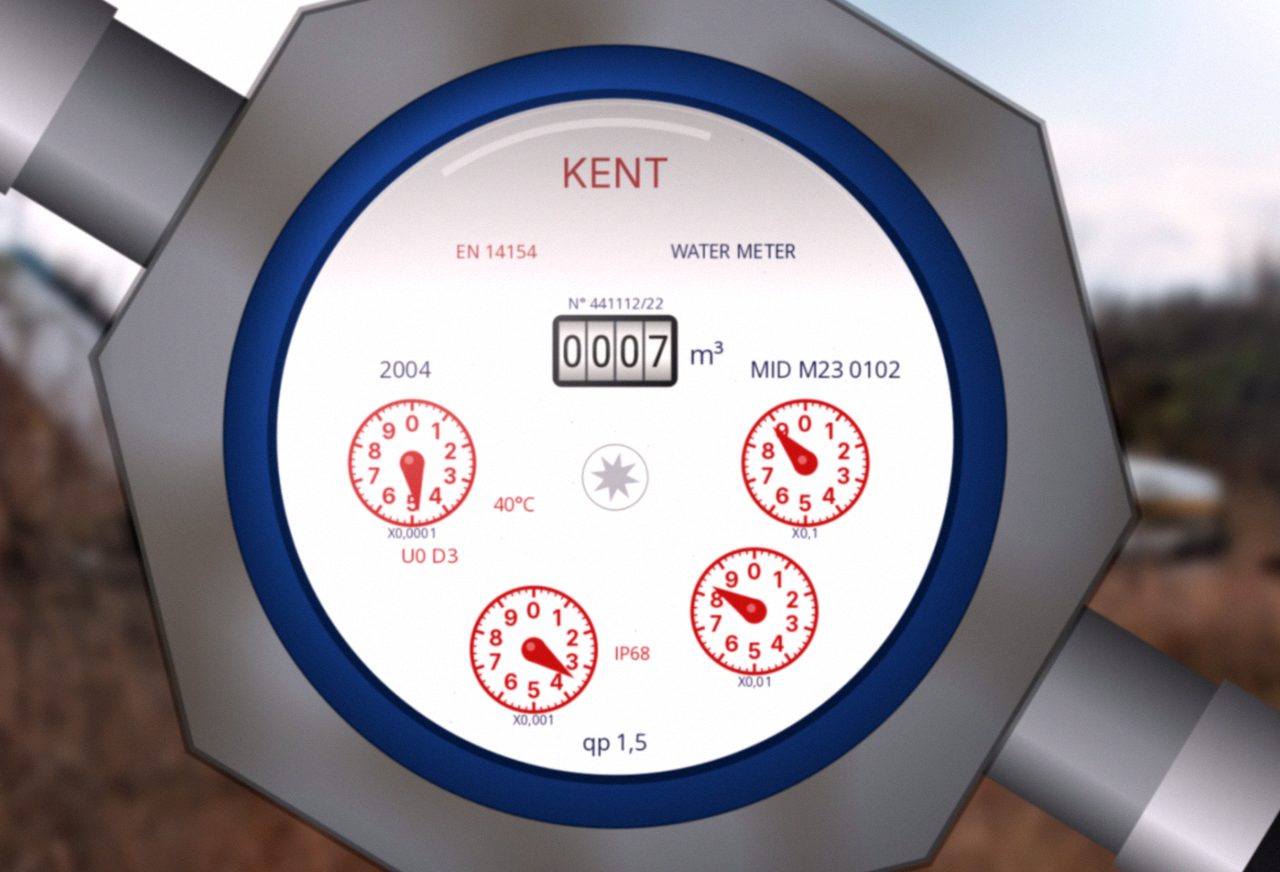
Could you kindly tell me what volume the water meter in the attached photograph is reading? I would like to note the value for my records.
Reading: 7.8834 m³
